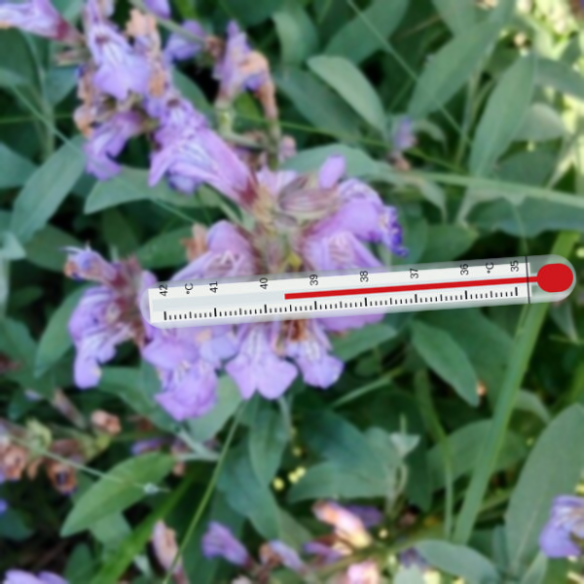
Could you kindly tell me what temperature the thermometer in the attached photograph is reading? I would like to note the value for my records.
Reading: 39.6 °C
